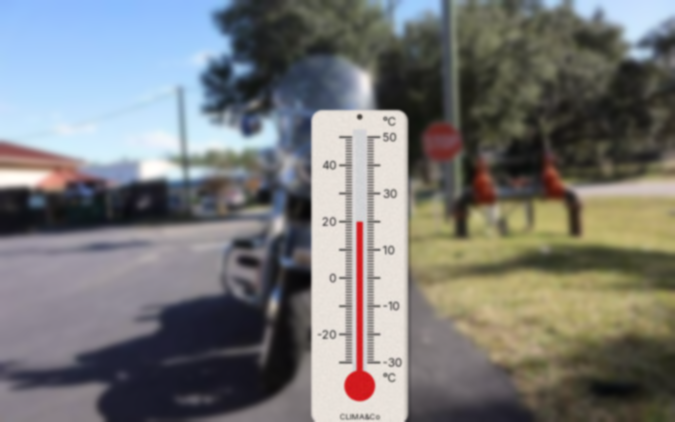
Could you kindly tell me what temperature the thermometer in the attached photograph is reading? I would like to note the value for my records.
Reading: 20 °C
